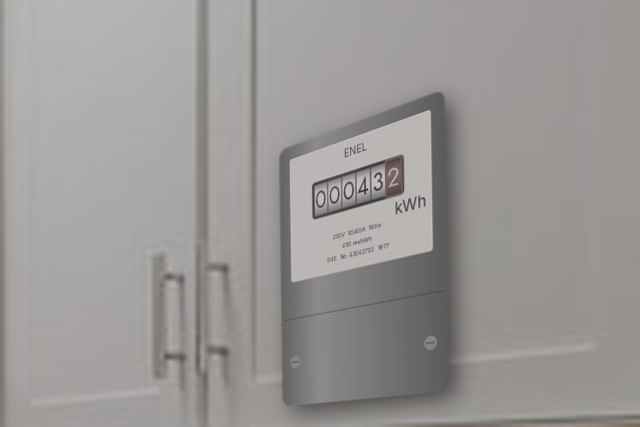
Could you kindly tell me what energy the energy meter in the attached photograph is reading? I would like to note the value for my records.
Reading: 43.2 kWh
